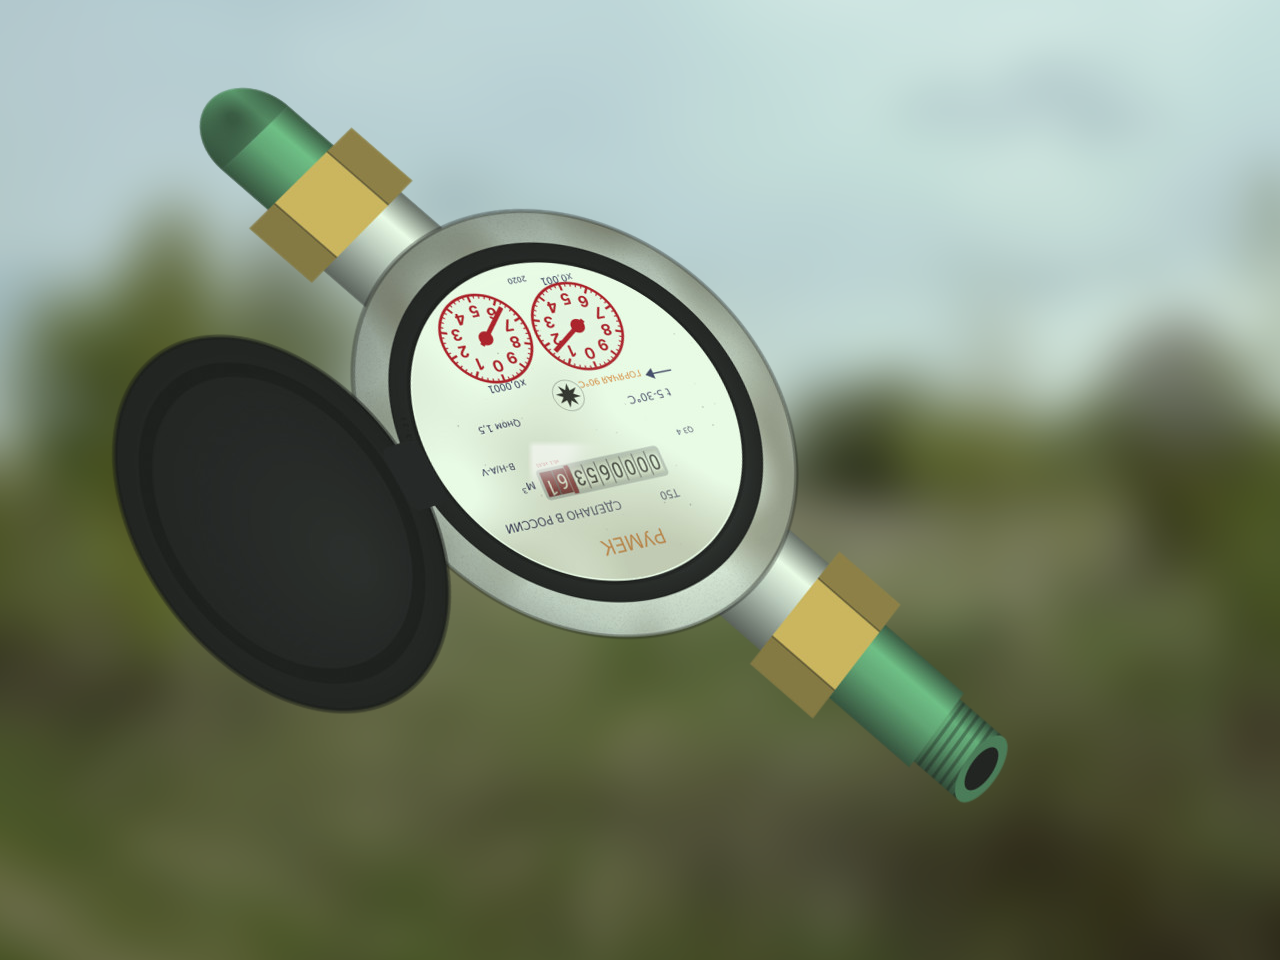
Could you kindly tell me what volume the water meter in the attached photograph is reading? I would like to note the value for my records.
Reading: 653.6116 m³
